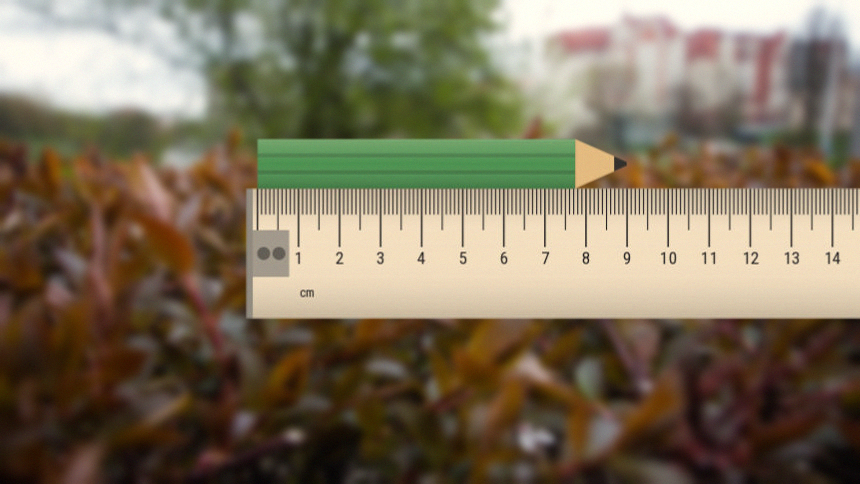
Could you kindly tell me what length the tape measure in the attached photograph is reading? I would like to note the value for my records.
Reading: 9 cm
